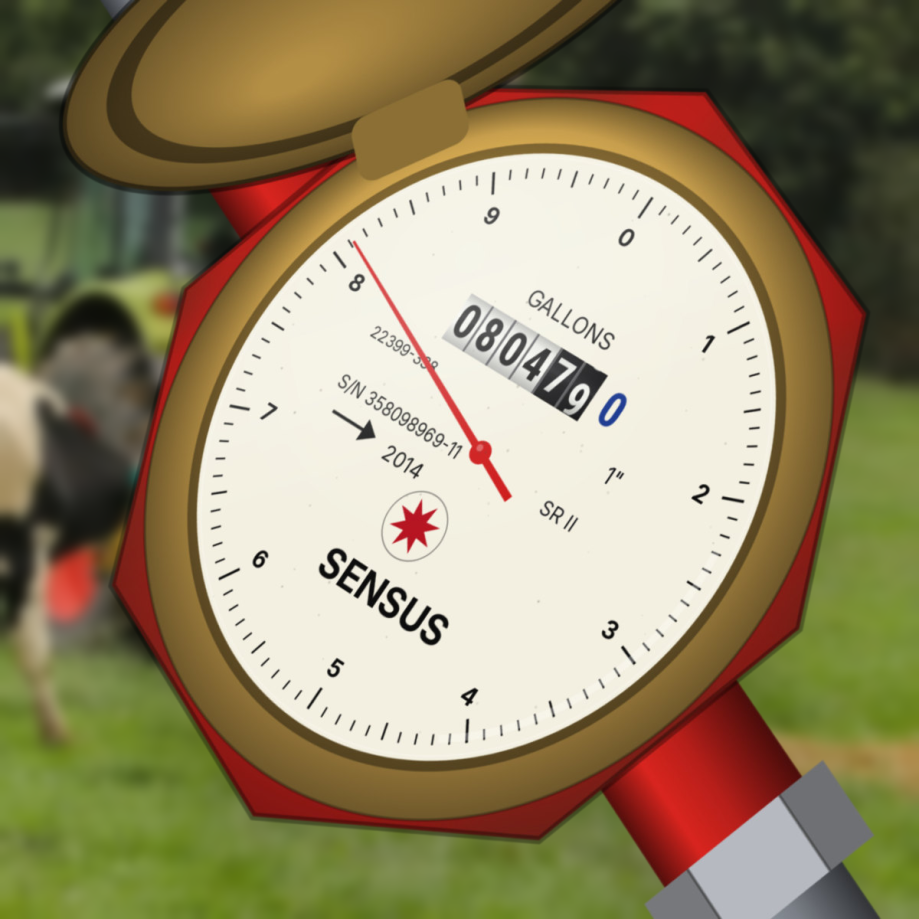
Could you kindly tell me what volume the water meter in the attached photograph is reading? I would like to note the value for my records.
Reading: 804788.1 gal
